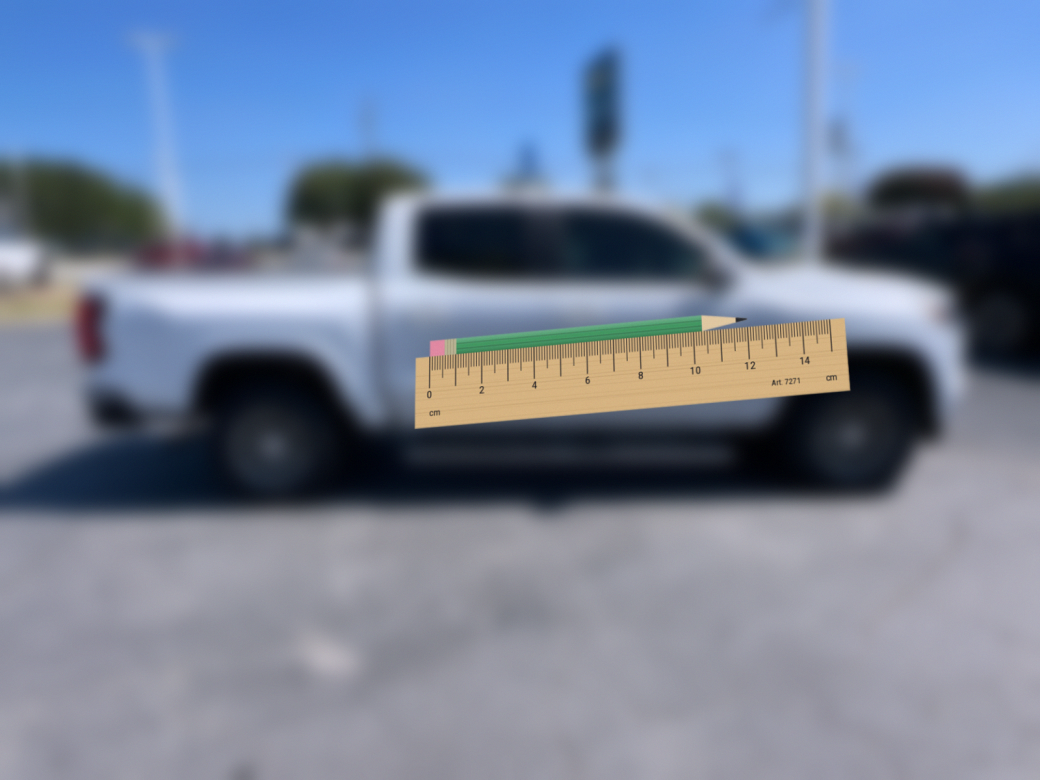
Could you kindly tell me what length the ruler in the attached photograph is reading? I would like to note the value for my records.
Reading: 12 cm
